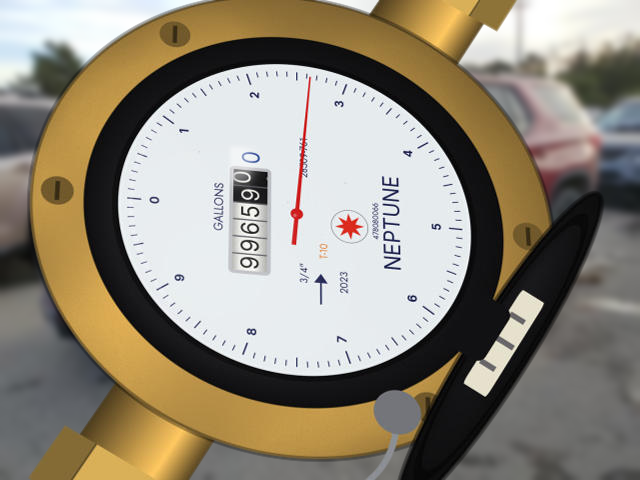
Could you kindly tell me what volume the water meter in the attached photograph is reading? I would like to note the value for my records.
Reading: 9965902.6 gal
